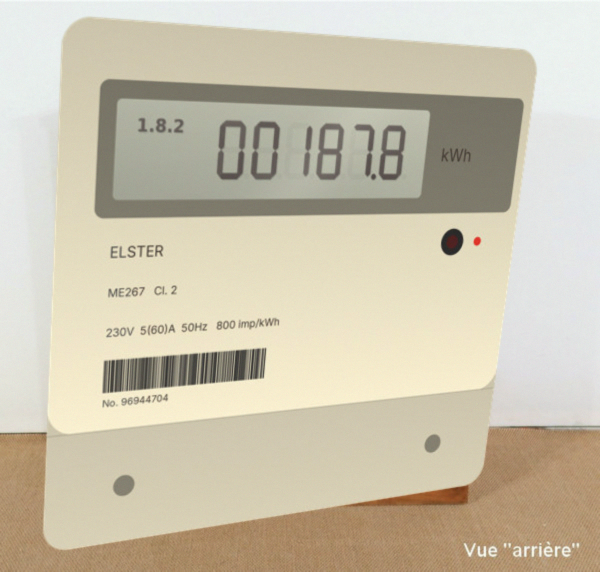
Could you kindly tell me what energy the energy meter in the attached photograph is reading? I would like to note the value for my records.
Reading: 187.8 kWh
